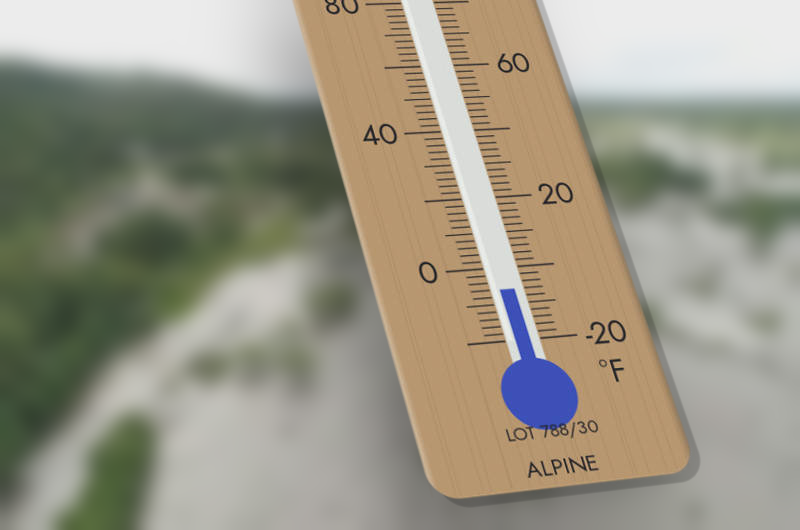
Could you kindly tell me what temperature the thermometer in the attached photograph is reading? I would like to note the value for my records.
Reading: -6 °F
